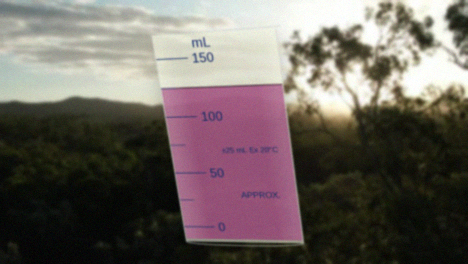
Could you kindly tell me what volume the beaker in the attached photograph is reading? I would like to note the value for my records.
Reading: 125 mL
